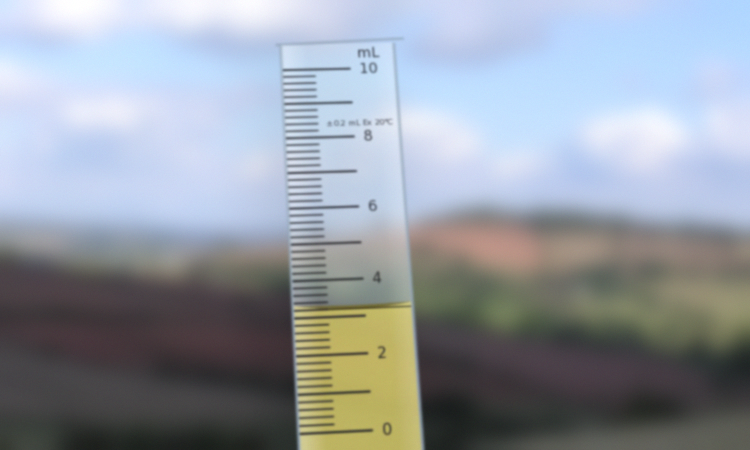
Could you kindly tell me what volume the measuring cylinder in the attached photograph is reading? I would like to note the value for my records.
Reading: 3.2 mL
